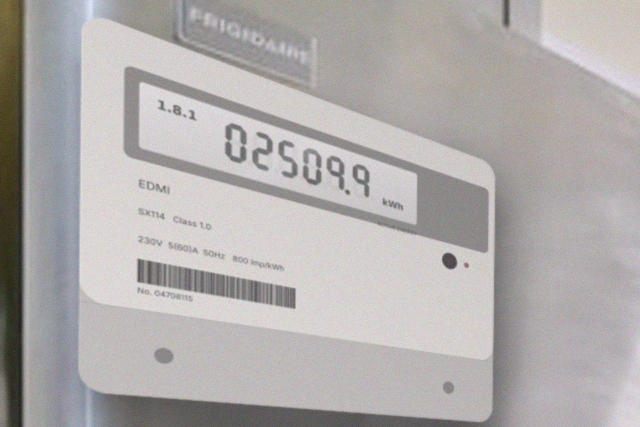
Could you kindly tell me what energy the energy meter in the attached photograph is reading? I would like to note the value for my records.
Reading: 2509.9 kWh
